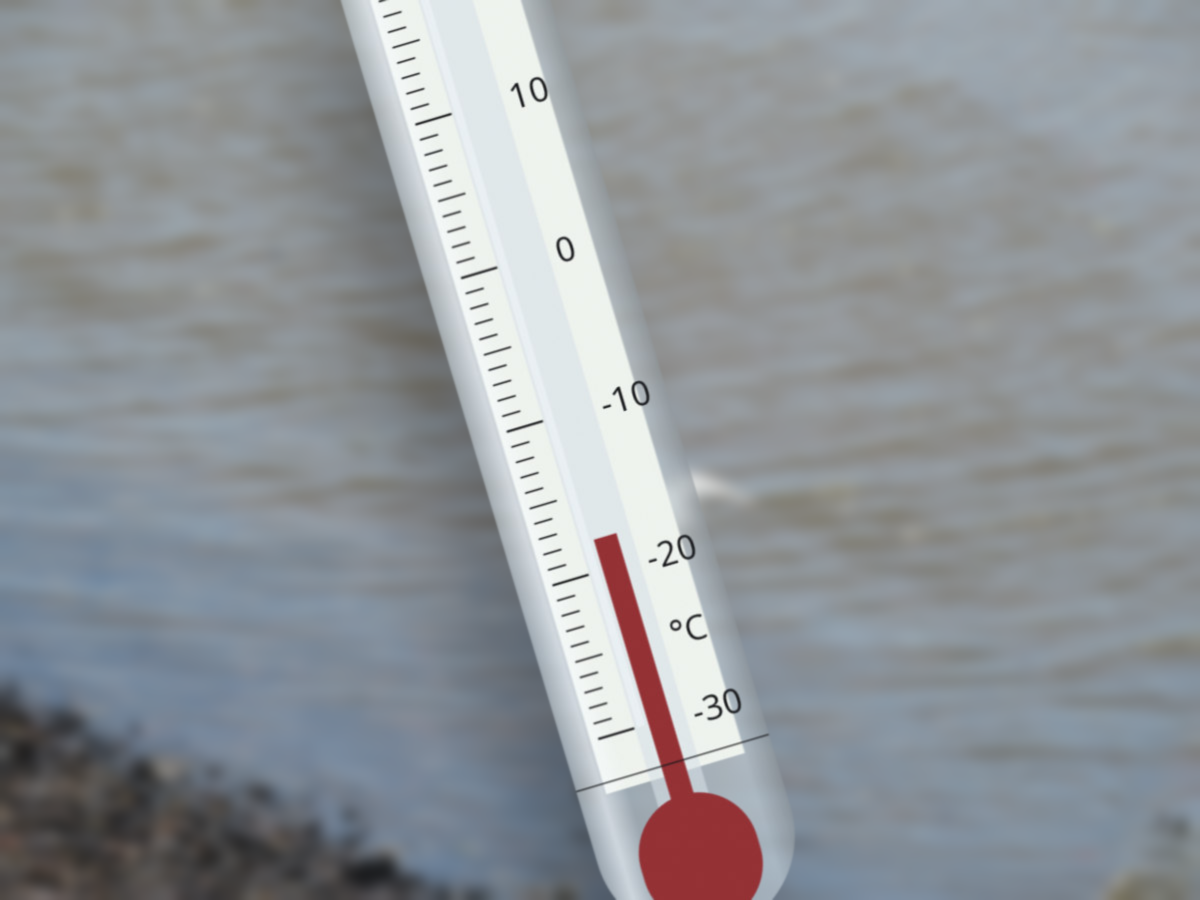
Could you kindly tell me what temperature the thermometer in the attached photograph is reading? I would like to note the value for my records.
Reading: -18 °C
